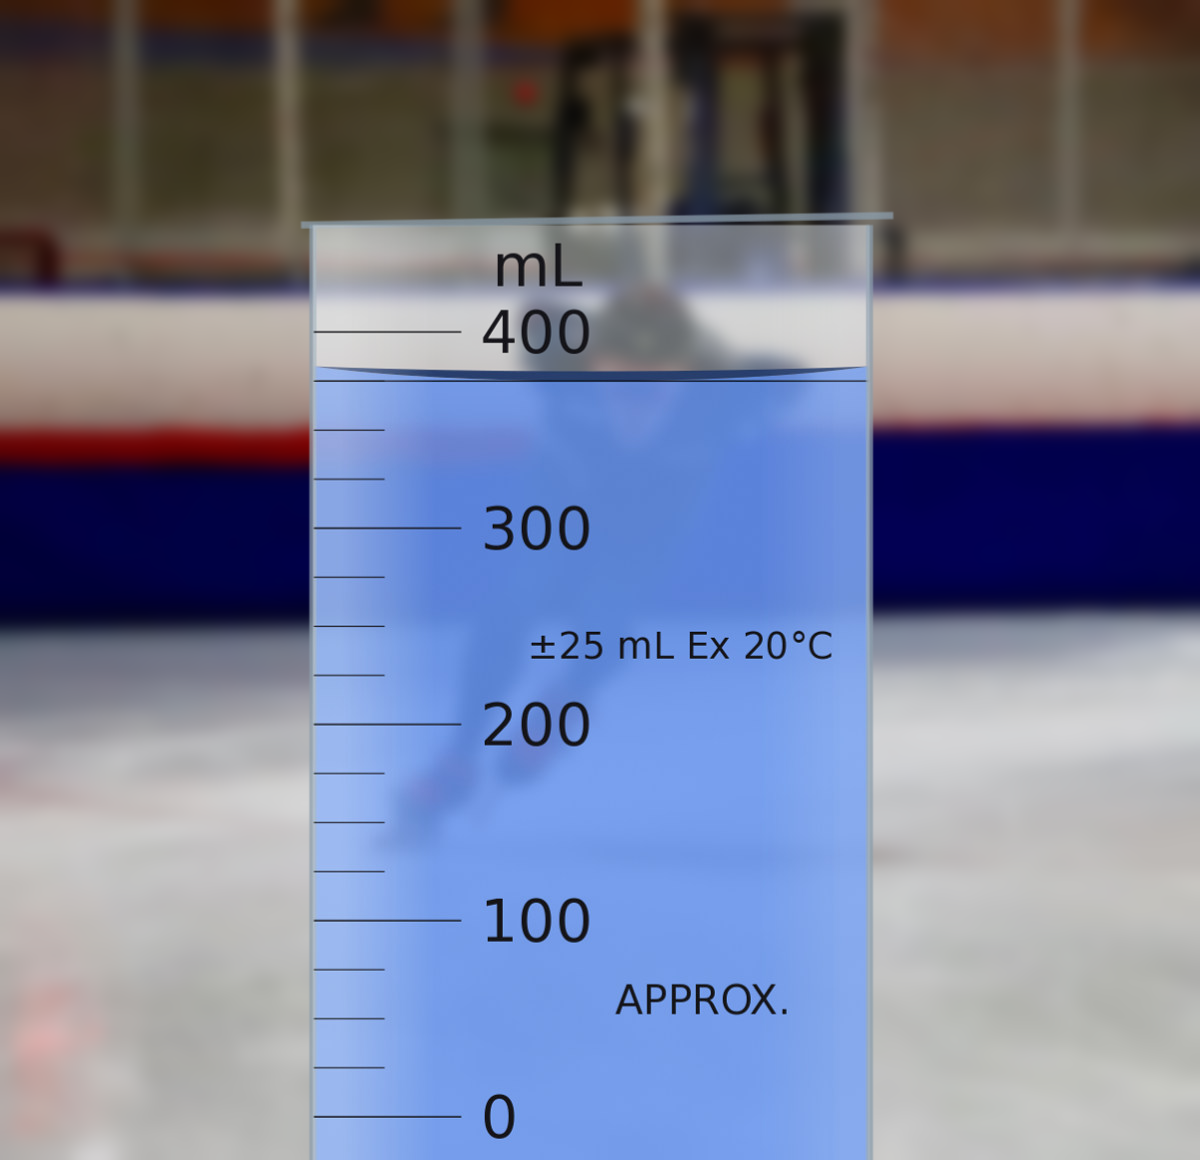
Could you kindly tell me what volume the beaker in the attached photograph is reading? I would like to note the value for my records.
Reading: 375 mL
